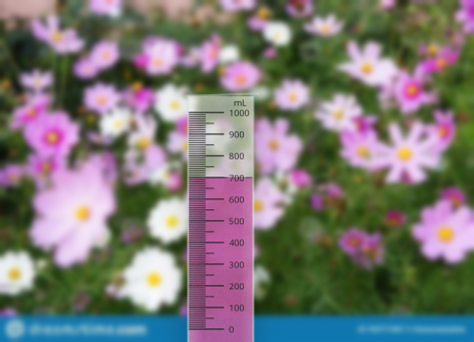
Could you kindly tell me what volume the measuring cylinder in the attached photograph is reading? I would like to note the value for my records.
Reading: 700 mL
